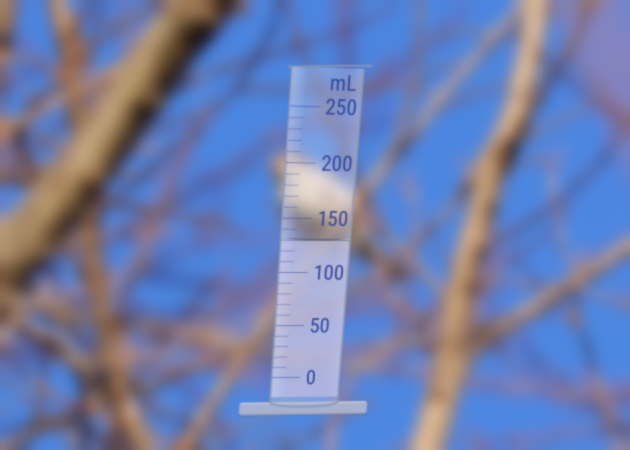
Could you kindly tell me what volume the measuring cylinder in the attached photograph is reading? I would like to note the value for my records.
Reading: 130 mL
